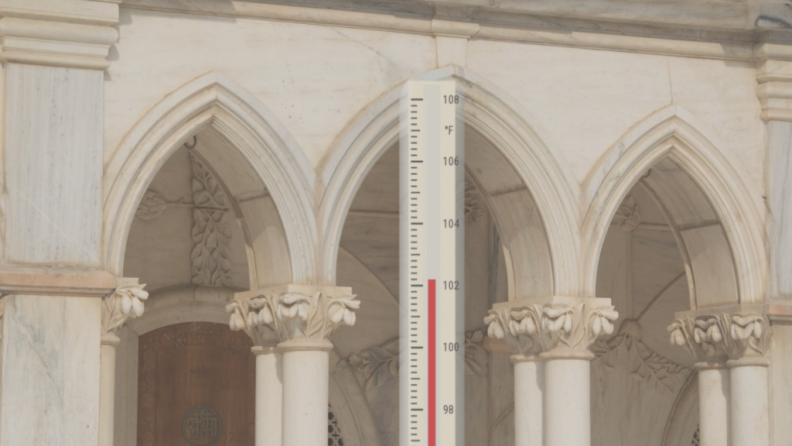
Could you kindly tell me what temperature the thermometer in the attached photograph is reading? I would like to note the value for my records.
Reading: 102.2 °F
